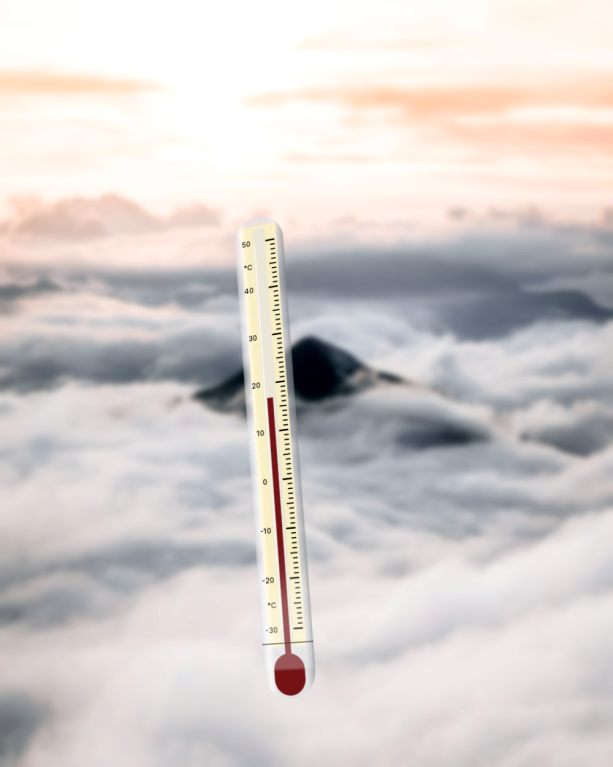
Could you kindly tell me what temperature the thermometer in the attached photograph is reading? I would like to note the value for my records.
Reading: 17 °C
